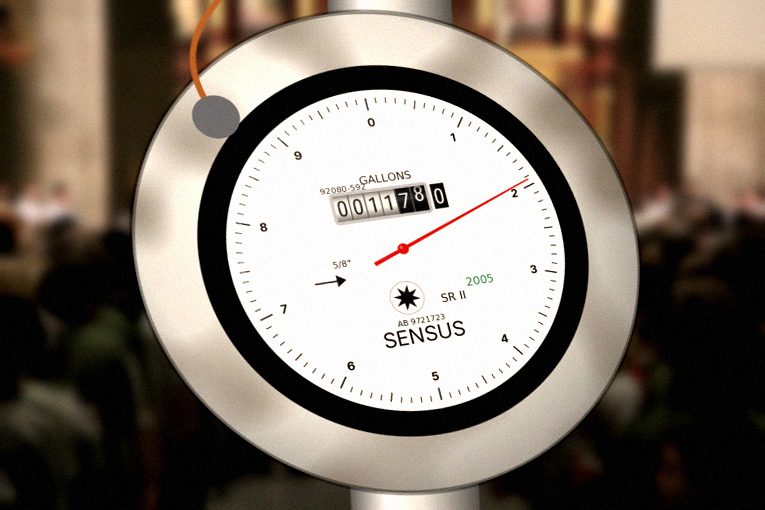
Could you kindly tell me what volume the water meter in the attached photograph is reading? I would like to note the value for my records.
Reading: 11781.9 gal
